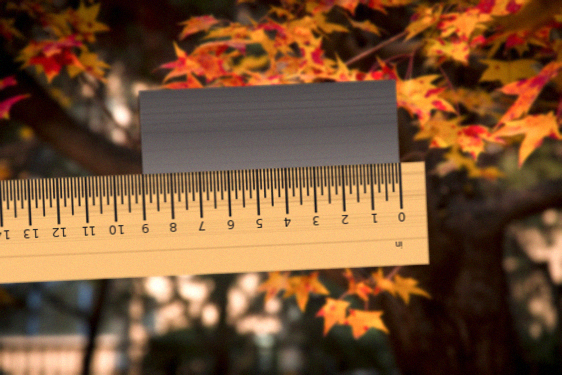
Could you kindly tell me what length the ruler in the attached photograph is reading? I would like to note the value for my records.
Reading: 9 in
